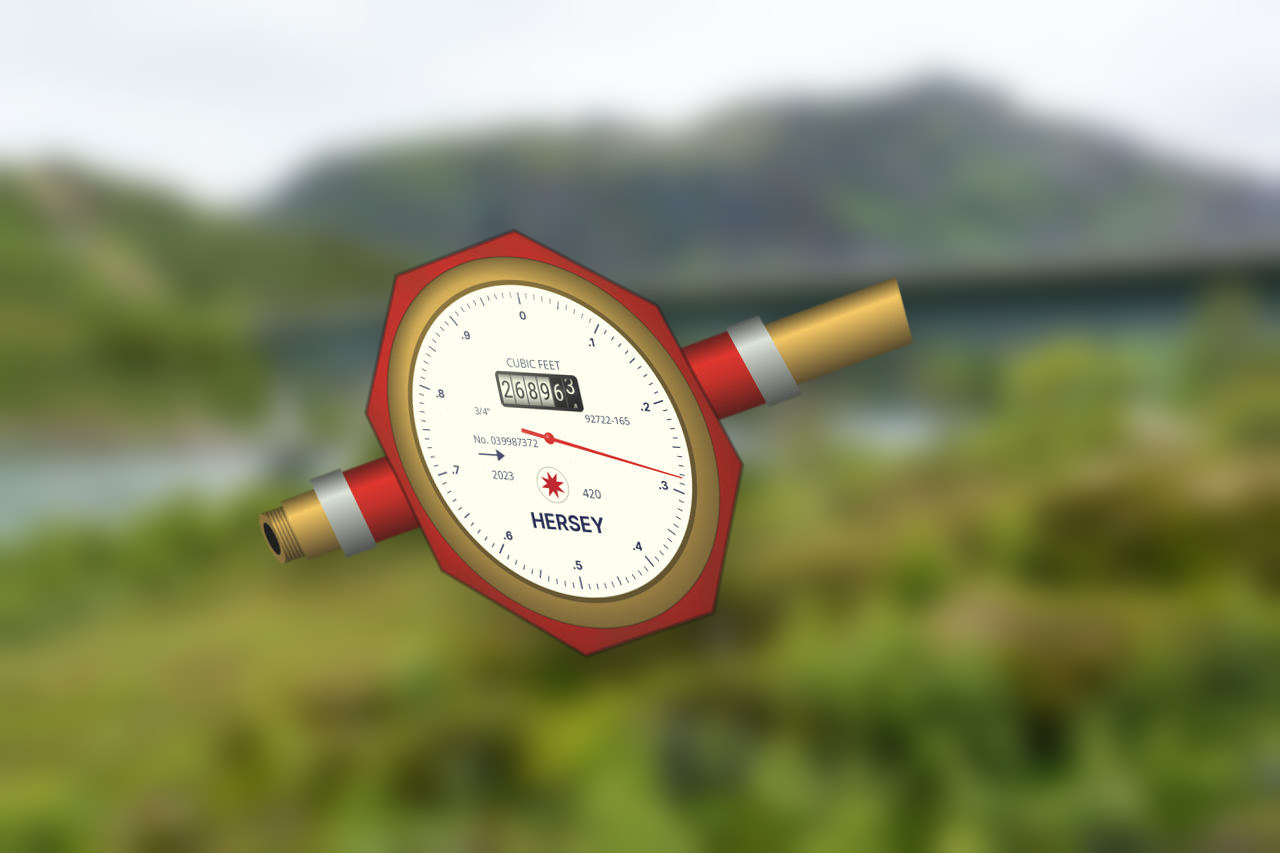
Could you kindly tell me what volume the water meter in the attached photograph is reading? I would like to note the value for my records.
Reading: 268963.28 ft³
